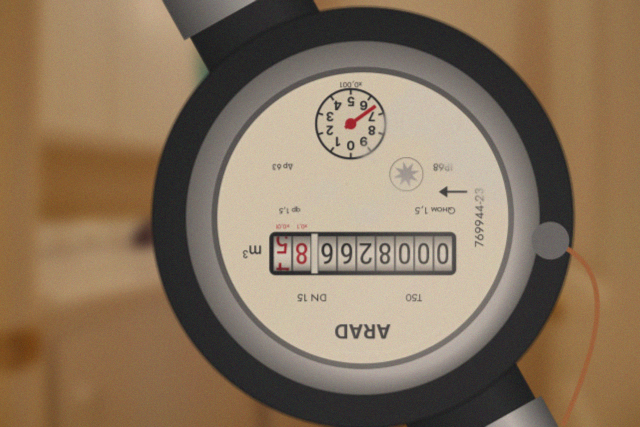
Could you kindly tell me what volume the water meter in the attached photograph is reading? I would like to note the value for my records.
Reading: 8266.846 m³
